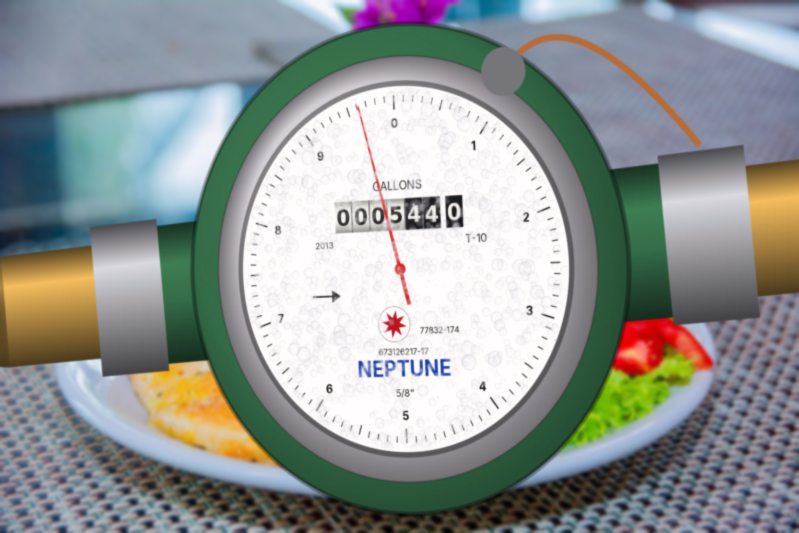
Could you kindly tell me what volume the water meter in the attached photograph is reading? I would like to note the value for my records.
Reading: 5439.6 gal
